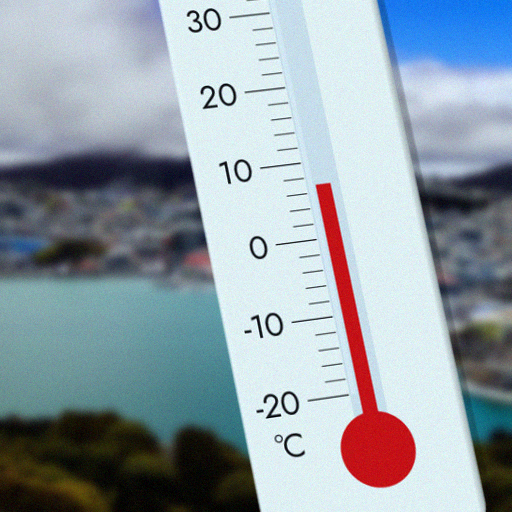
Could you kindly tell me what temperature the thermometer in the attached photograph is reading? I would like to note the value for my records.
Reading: 7 °C
